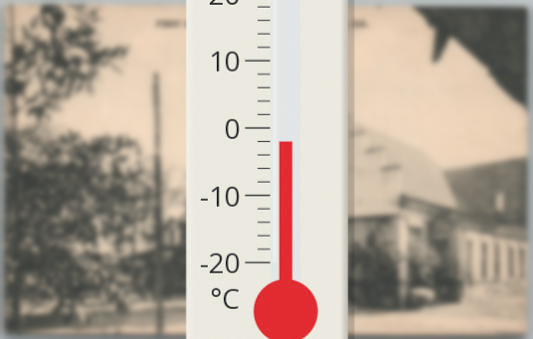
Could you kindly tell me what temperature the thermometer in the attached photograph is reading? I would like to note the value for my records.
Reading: -2 °C
